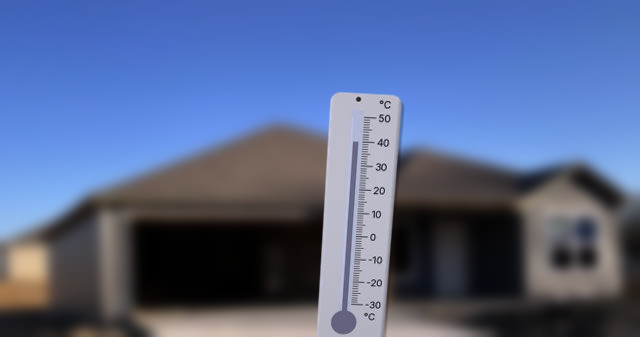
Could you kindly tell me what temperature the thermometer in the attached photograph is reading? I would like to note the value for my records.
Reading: 40 °C
